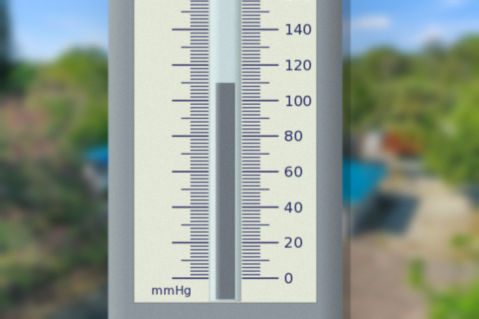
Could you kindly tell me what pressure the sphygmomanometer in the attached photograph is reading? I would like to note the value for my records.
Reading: 110 mmHg
